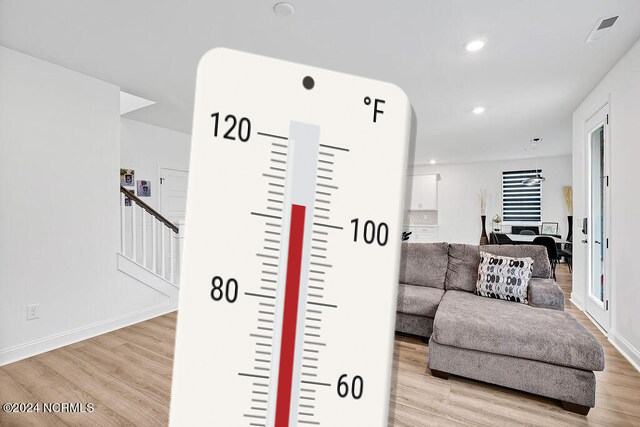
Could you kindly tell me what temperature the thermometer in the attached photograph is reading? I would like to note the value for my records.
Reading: 104 °F
